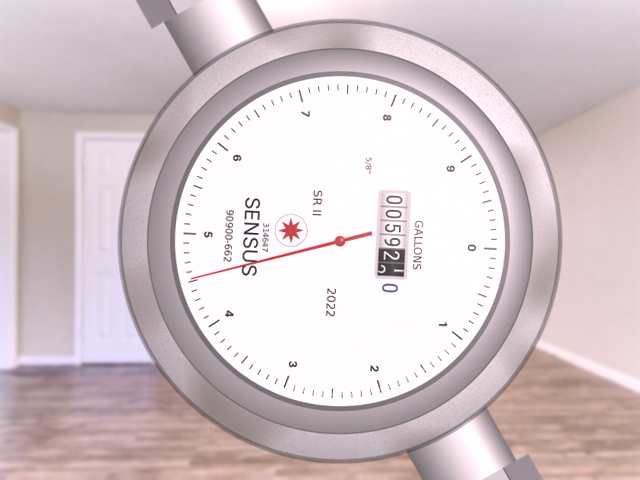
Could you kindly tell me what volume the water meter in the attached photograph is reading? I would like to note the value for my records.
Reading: 59214.5 gal
